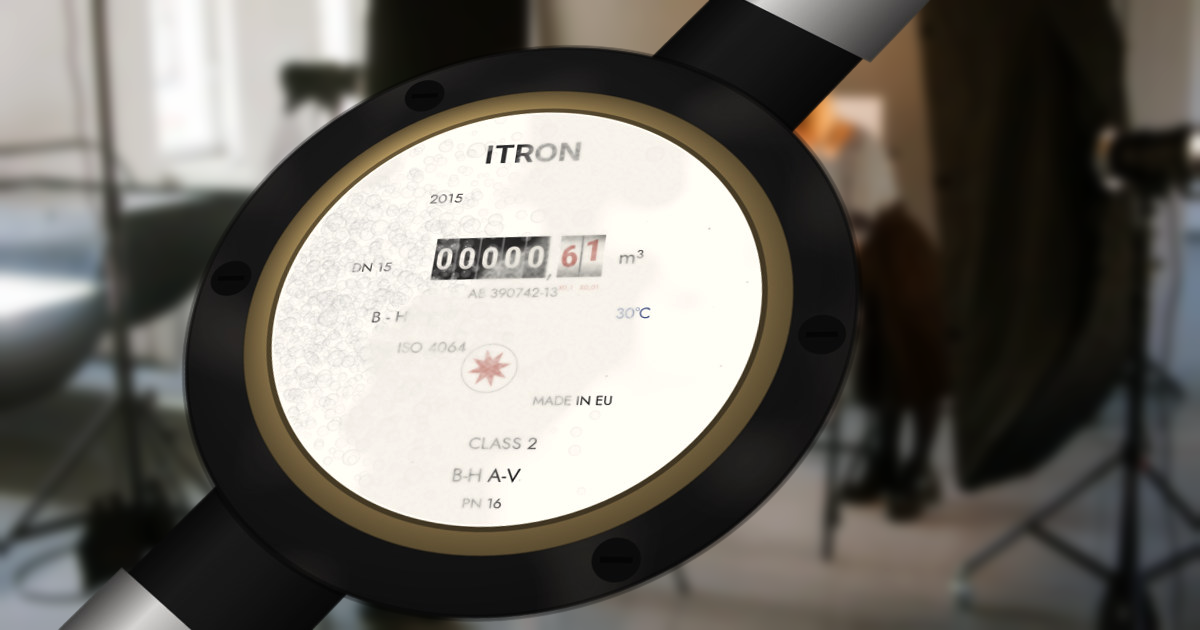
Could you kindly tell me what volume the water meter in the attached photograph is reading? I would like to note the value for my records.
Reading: 0.61 m³
